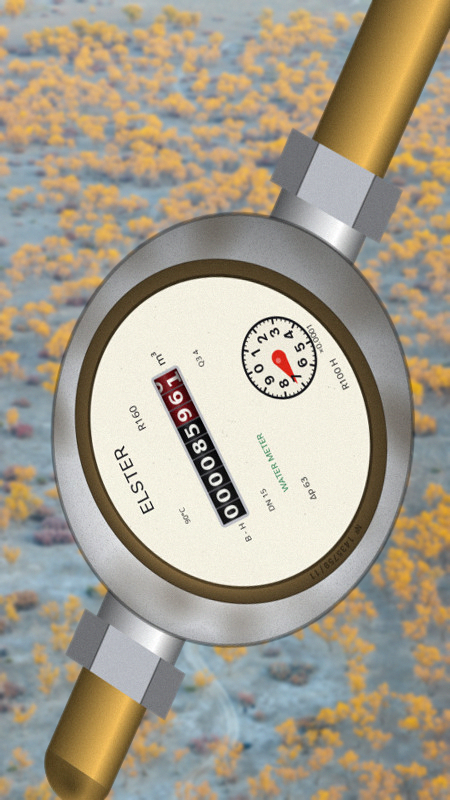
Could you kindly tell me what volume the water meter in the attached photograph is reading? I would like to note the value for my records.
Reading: 85.9607 m³
